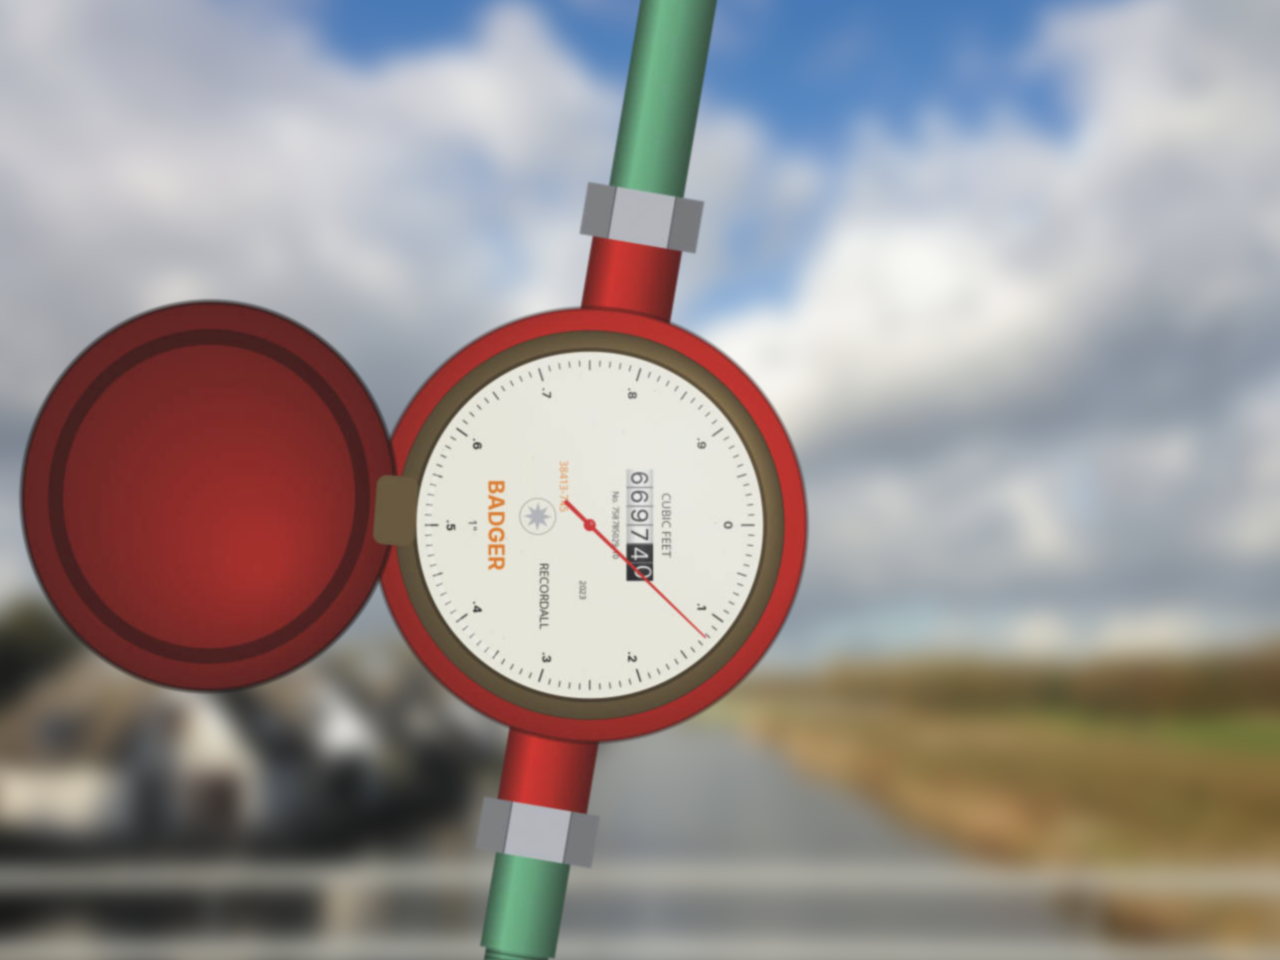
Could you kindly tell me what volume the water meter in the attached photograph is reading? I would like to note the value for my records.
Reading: 669740.12 ft³
